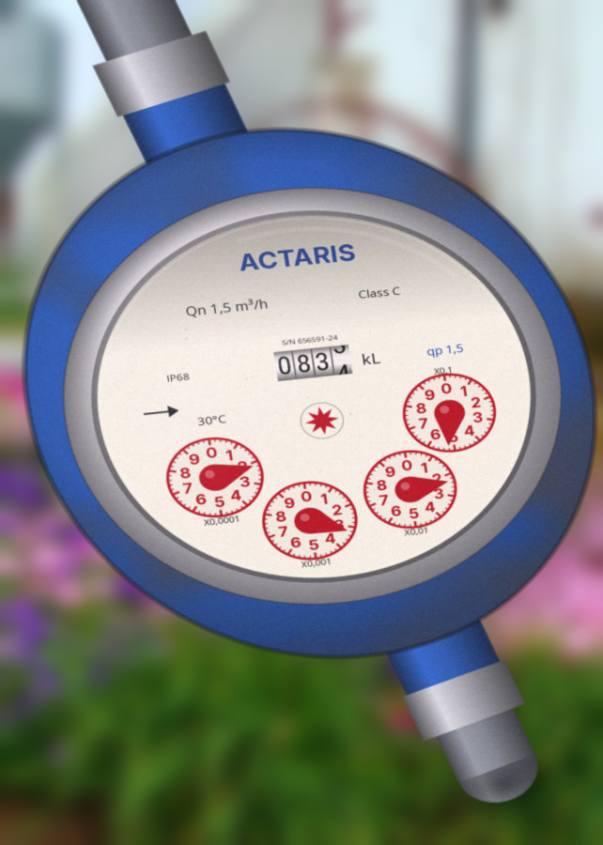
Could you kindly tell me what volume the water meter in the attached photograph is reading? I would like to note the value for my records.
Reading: 833.5232 kL
